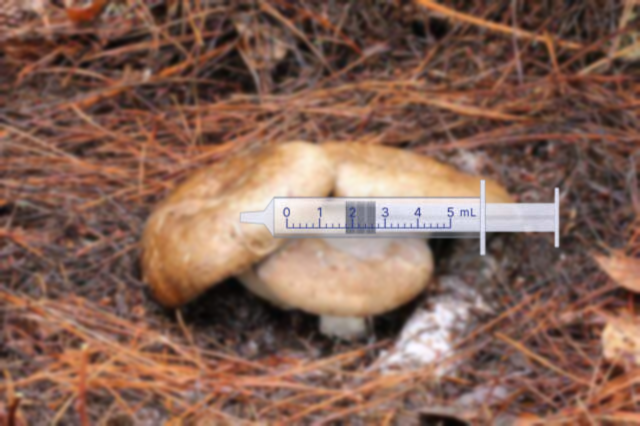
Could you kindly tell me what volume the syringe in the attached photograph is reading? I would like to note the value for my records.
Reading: 1.8 mL
